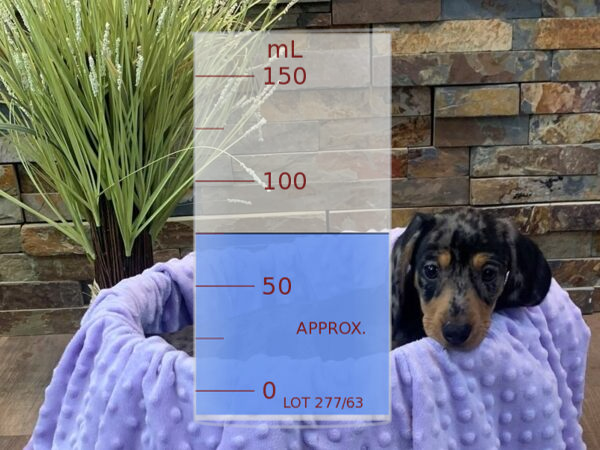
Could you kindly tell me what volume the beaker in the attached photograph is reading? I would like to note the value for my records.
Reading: 75 mL
